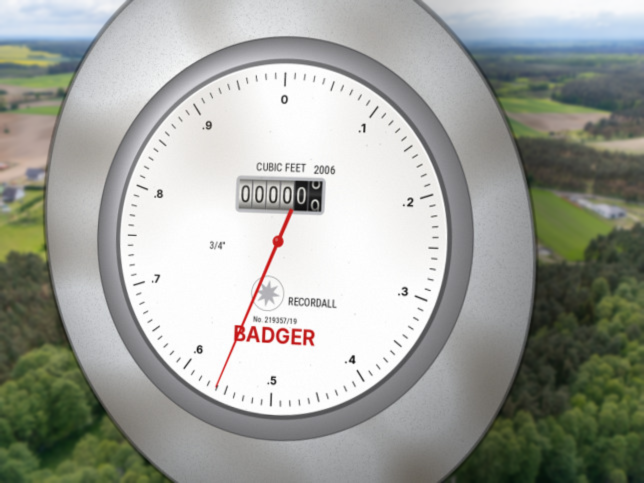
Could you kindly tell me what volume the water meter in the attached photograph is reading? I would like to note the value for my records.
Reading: 8.56 ft³
